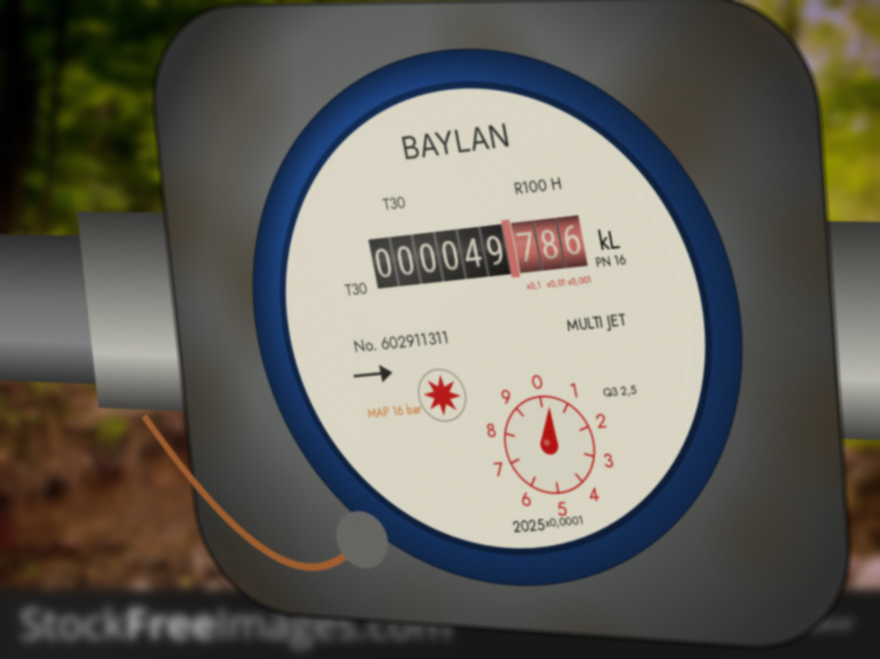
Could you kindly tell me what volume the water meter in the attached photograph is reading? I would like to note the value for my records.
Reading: 49.7860 kL
